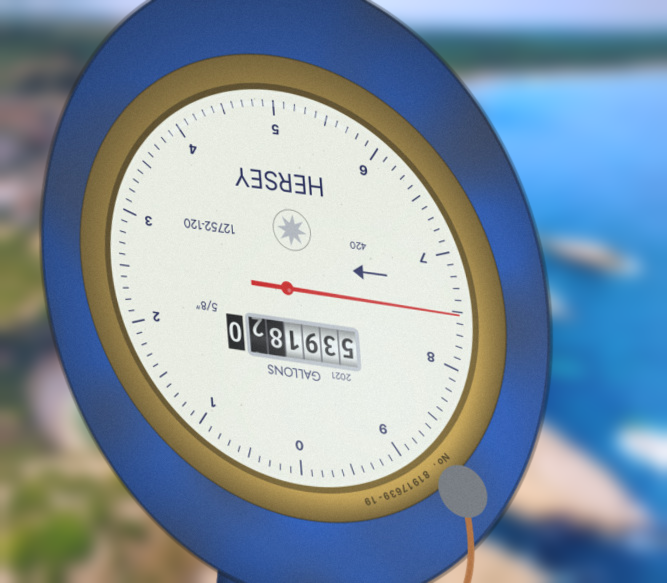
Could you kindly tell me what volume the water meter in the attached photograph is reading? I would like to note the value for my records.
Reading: 5391817.5 gal
